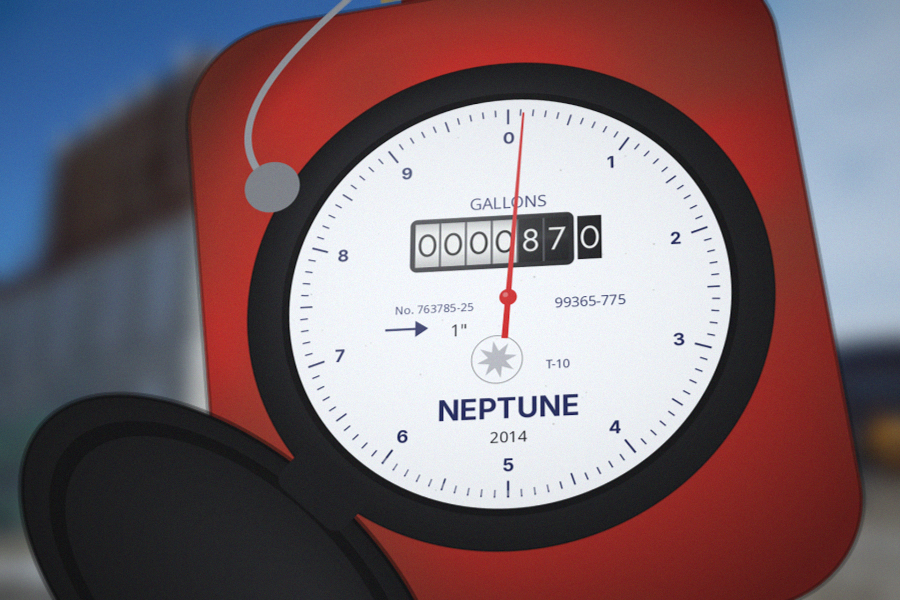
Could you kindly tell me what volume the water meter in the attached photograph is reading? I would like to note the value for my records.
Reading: 870.1 gal
